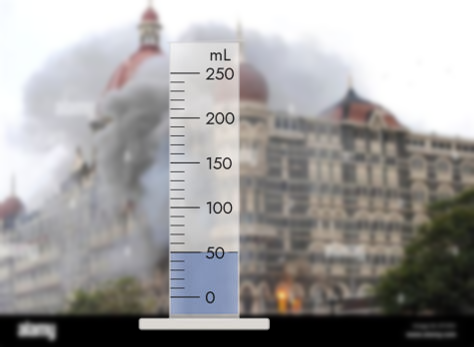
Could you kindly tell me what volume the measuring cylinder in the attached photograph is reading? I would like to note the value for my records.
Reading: 50 mL
